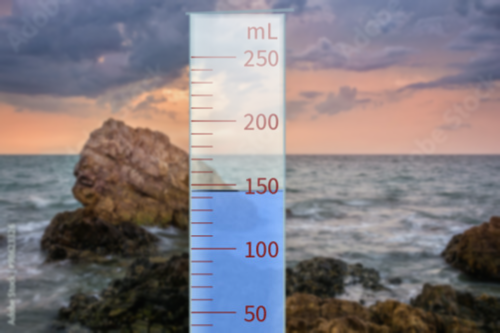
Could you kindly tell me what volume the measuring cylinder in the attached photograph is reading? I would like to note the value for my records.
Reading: 145 mL
